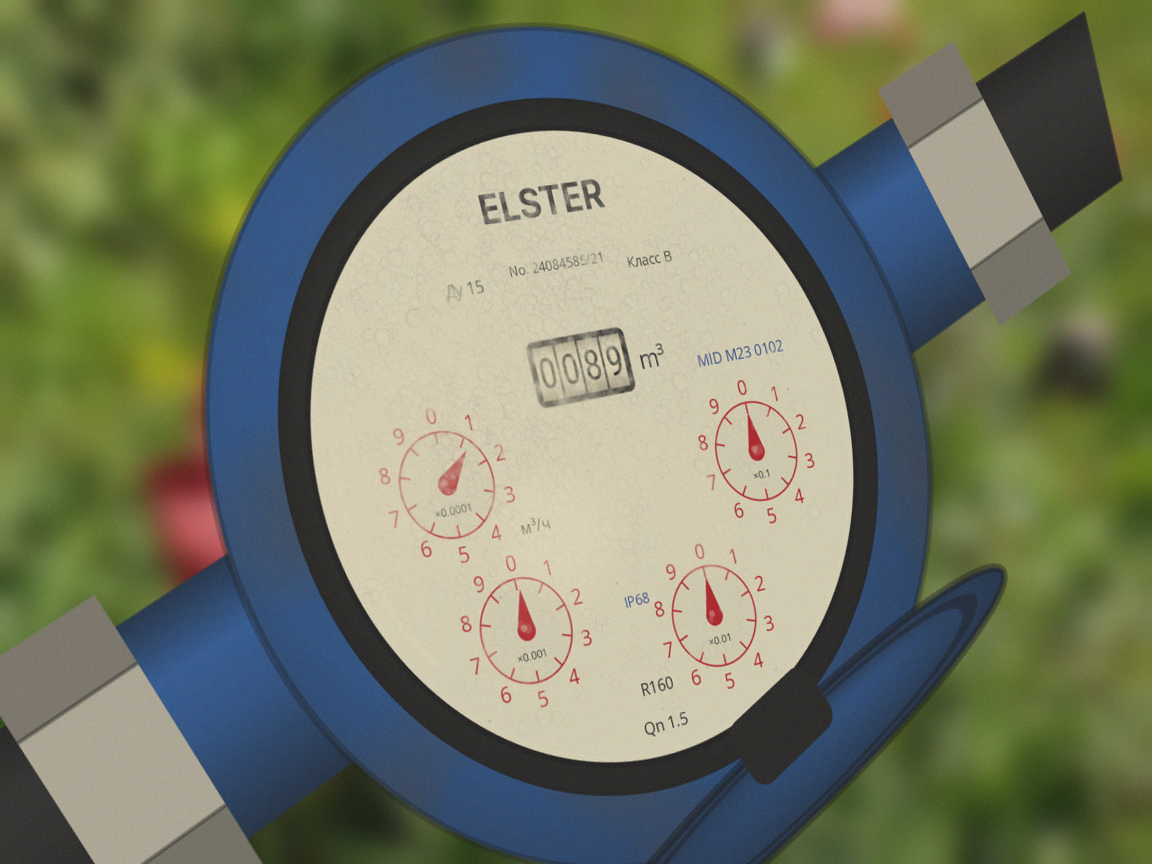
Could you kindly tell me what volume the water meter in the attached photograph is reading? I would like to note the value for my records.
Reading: 89.0001 m³
